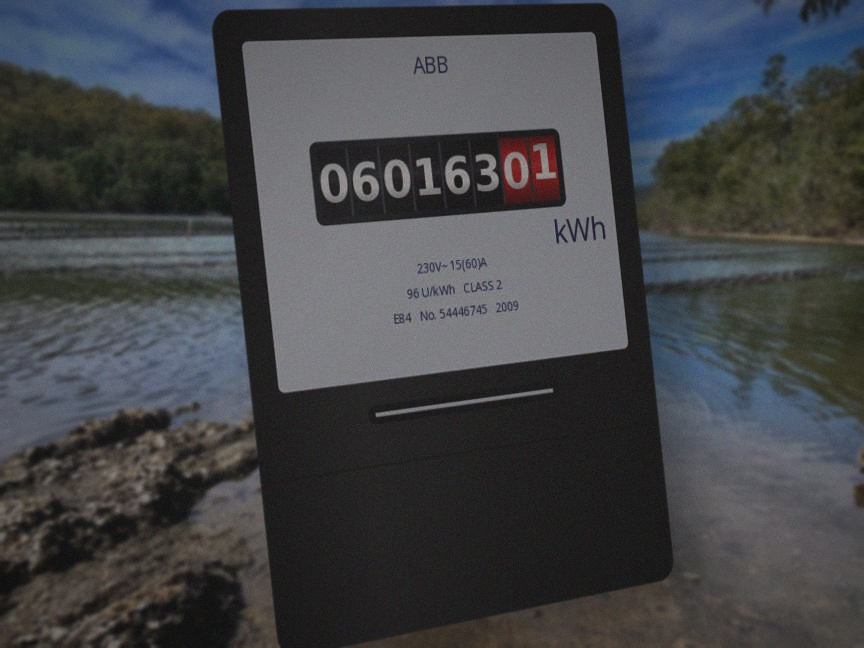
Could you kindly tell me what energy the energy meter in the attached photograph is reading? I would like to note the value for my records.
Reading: 60163.01 kWh
